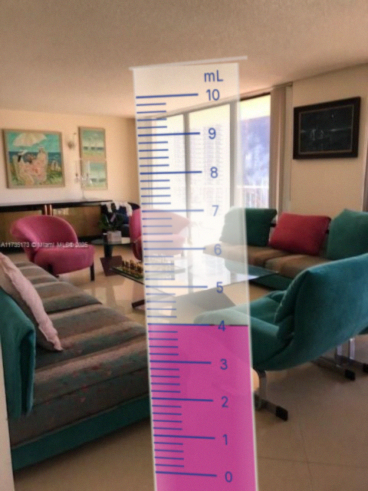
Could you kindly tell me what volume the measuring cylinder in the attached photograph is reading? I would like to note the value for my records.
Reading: 4 mL
